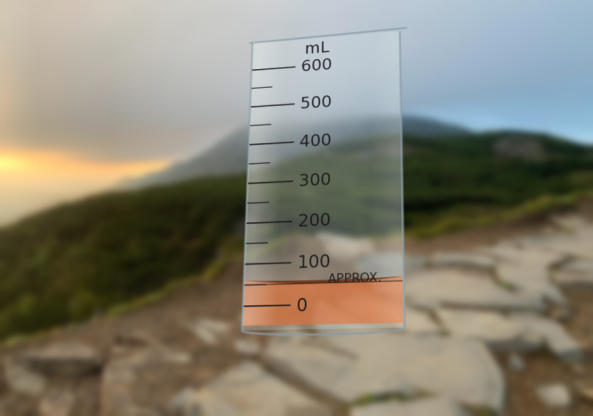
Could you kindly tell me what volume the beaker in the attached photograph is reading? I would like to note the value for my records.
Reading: 50 mL
